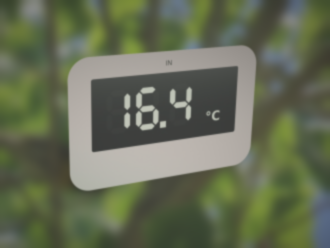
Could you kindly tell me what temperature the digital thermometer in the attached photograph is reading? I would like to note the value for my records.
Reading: 16.4 °C
